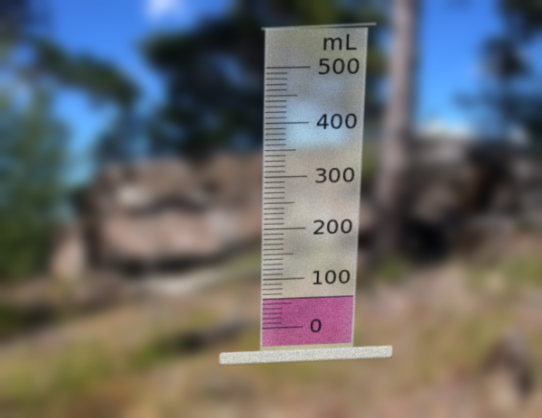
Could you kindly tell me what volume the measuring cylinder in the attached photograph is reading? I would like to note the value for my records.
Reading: 60 mL
